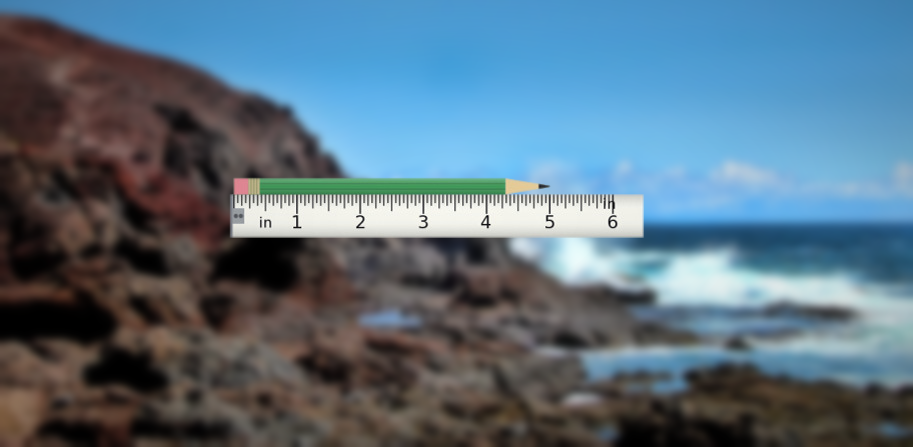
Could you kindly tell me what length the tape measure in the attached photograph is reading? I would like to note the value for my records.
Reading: 5 in
